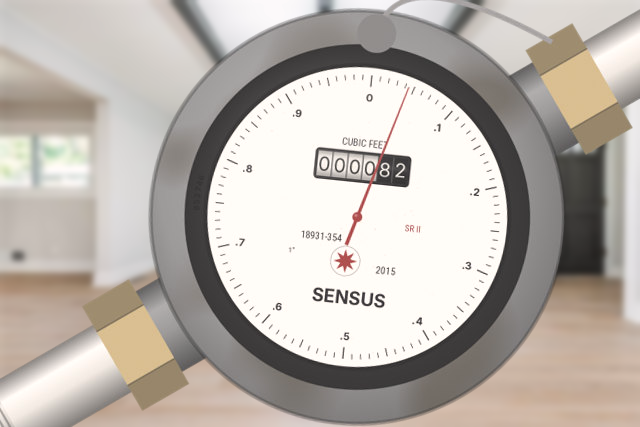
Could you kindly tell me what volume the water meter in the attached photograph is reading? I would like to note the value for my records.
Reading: 82.04 ft³
